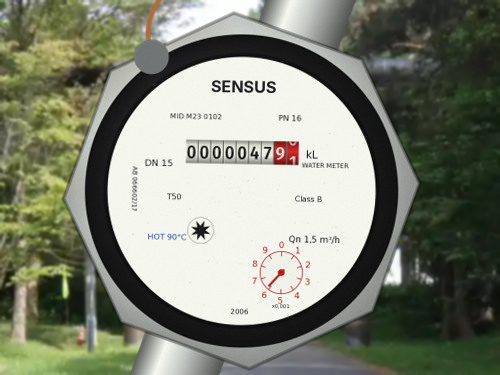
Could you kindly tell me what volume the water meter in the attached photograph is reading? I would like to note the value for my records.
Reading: 47.906 kL
